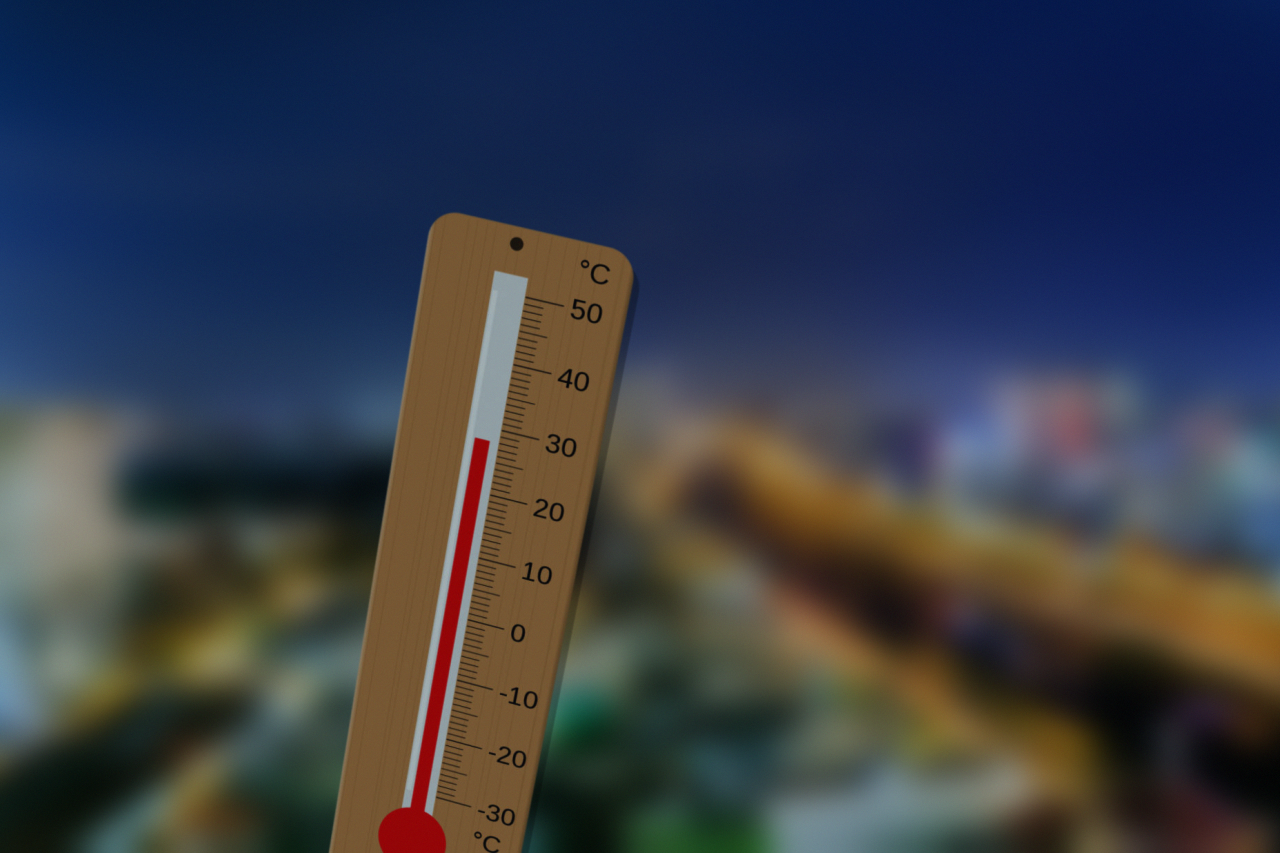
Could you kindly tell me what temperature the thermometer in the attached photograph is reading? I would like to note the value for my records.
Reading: 28 °C
